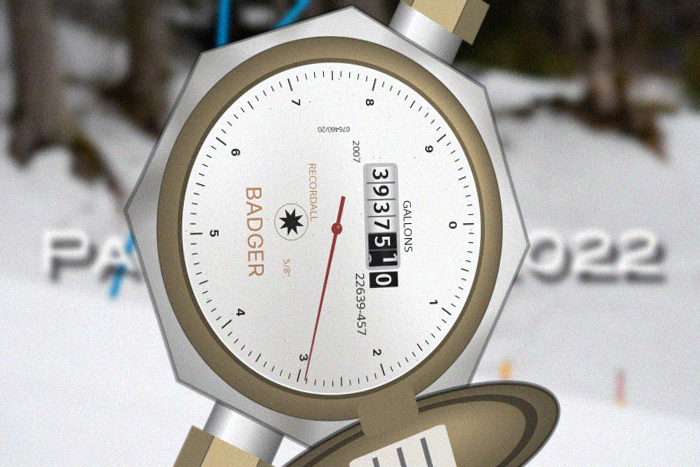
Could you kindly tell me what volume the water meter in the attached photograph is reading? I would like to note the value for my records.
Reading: 3937512.9 gal
